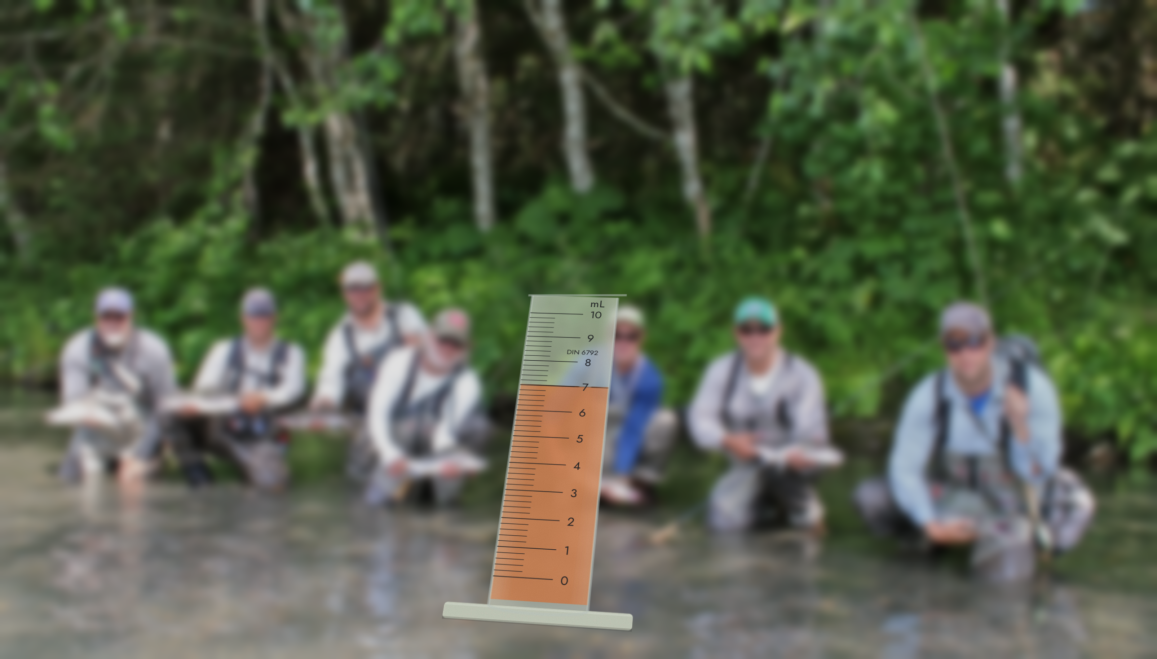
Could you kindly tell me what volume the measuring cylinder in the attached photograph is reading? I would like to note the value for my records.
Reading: 7 mL
